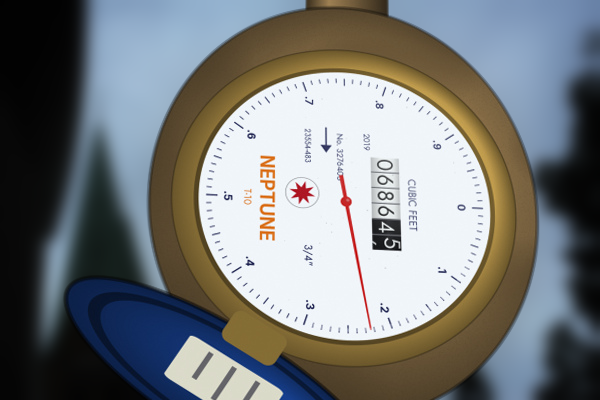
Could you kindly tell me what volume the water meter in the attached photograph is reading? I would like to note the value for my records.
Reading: 68645.22 ft³
